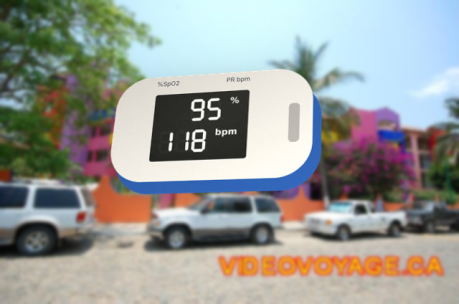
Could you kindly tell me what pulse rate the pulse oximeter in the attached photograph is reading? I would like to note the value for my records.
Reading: 118 bpm
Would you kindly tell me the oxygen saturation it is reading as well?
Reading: 95 %
